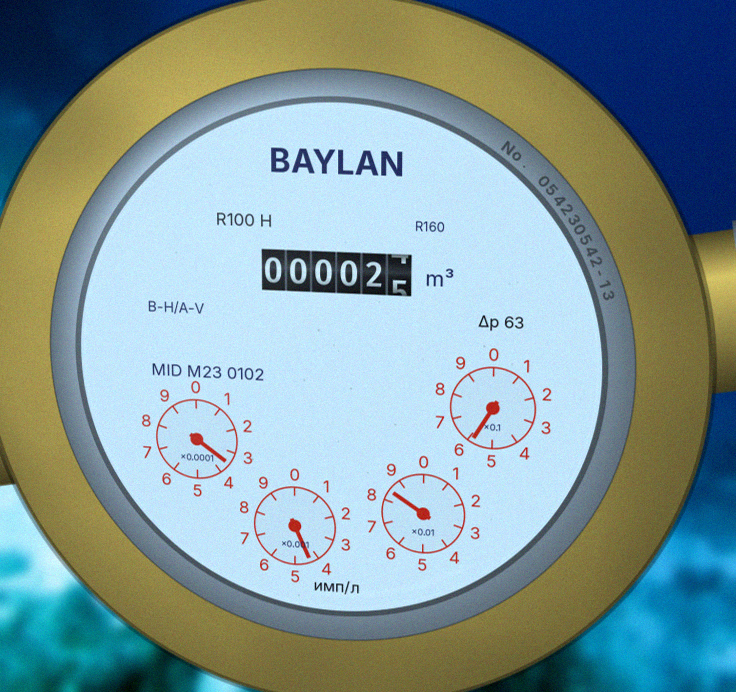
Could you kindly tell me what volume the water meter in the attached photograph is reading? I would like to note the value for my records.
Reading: 24.5843 m³
